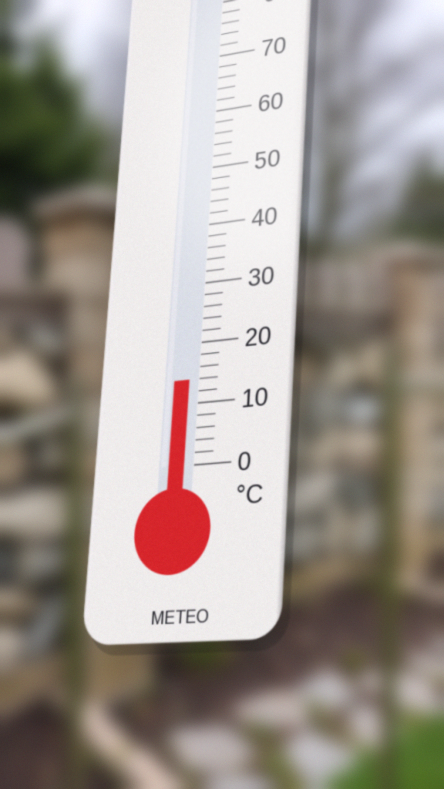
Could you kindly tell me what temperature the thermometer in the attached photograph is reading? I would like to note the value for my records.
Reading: 14 °C
